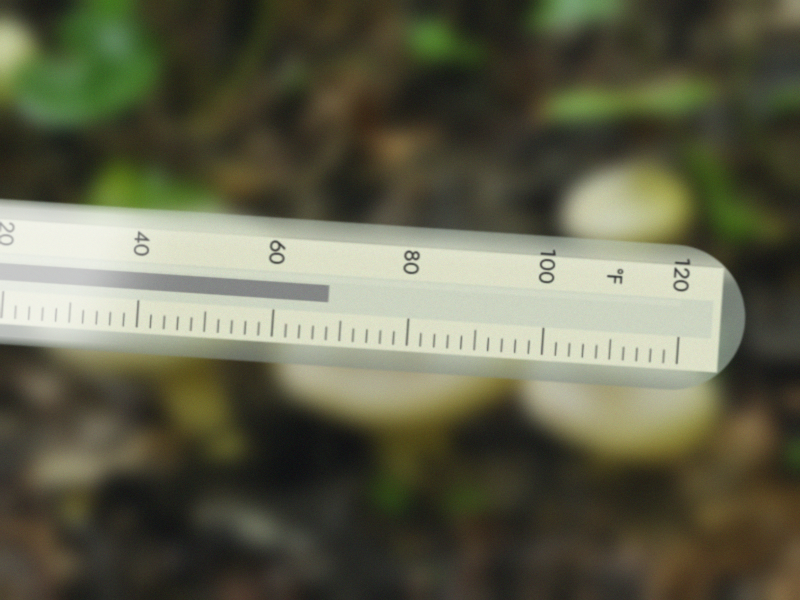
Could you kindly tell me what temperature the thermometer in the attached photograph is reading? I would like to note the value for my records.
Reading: 68 °F
